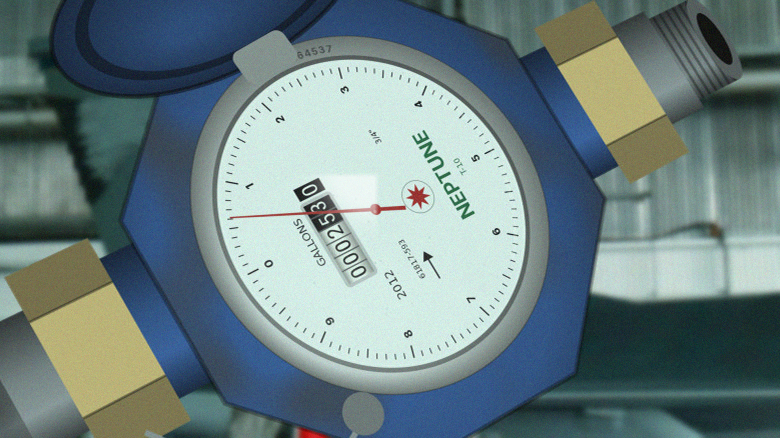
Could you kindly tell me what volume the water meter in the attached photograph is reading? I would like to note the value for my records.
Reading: 2530.6 gal
